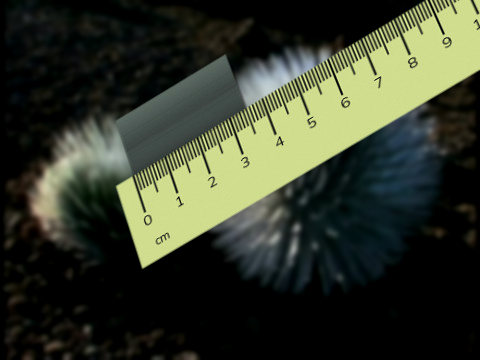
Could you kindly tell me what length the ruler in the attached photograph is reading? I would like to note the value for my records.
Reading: 3.5 cm
